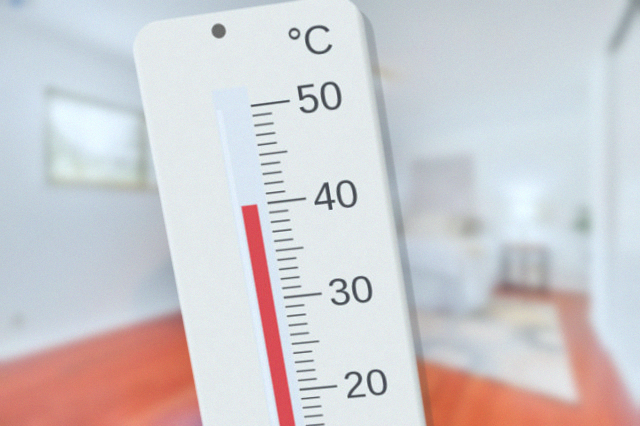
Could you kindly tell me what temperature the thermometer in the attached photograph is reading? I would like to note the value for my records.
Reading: 40 °C
